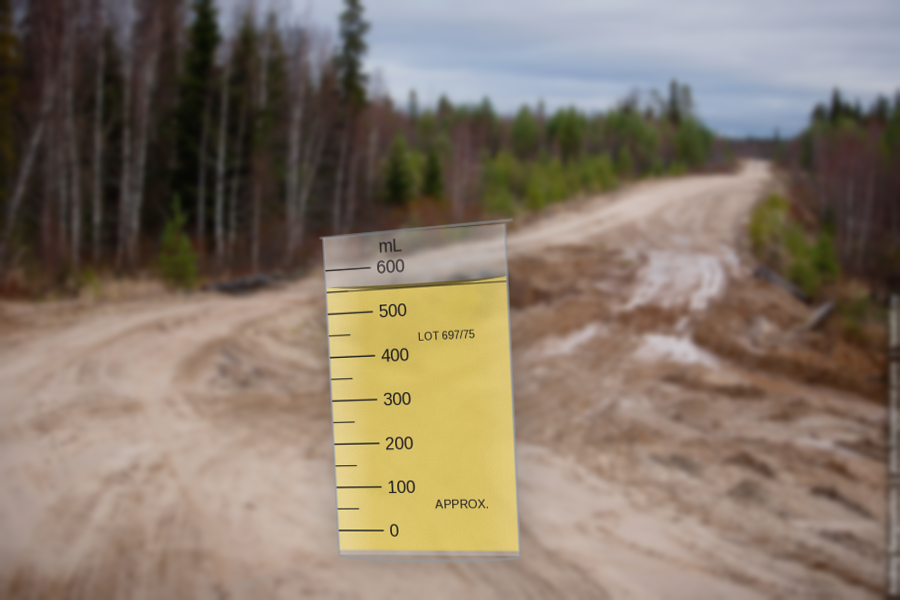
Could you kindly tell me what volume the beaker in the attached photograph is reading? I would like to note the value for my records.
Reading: 550 mL
